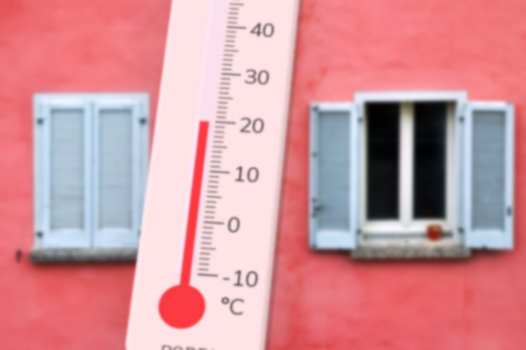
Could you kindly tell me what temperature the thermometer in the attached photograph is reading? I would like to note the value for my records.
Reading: 20 °C
